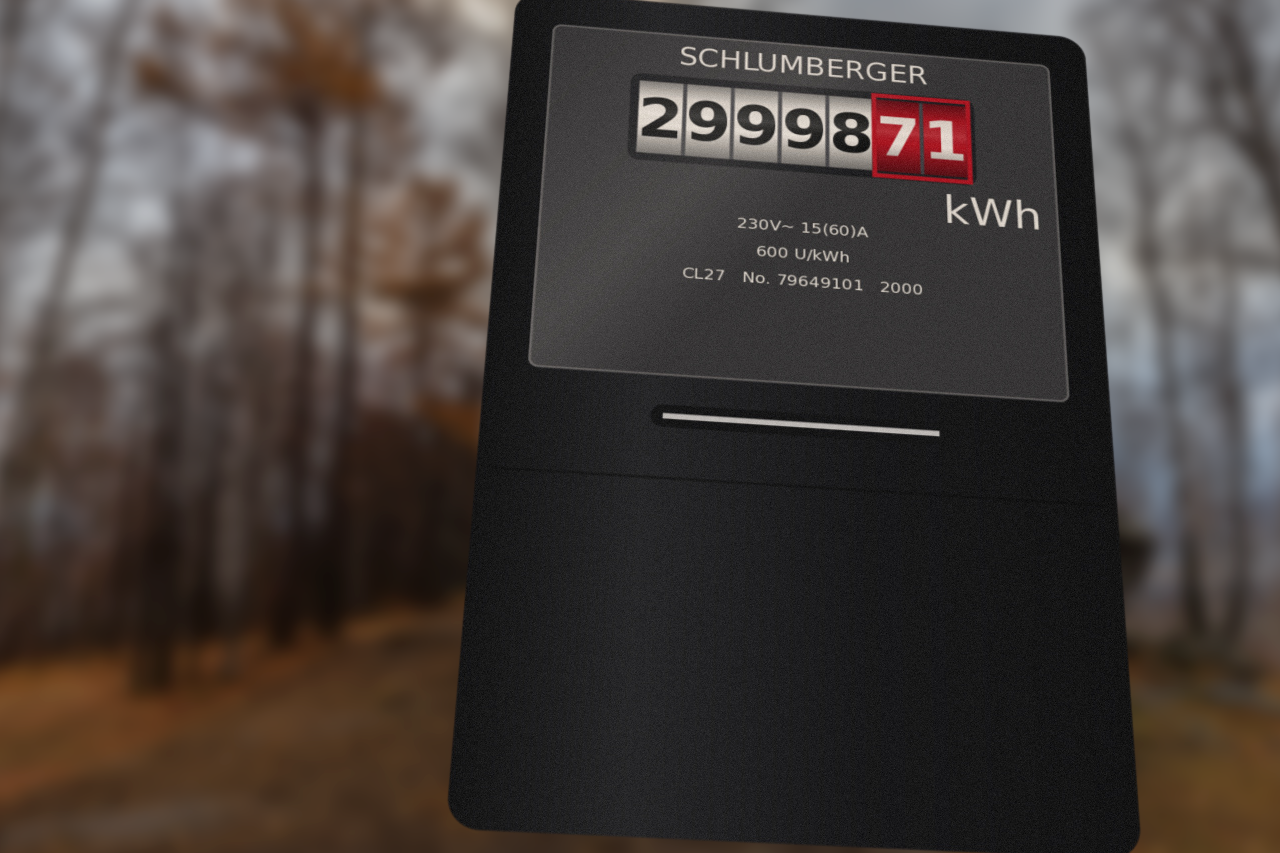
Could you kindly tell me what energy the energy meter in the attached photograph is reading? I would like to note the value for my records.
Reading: 29998.71 kWh
